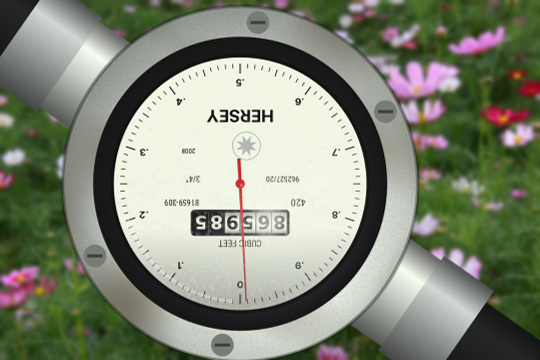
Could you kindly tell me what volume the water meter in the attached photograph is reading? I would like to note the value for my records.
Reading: 865984.99 ft³
